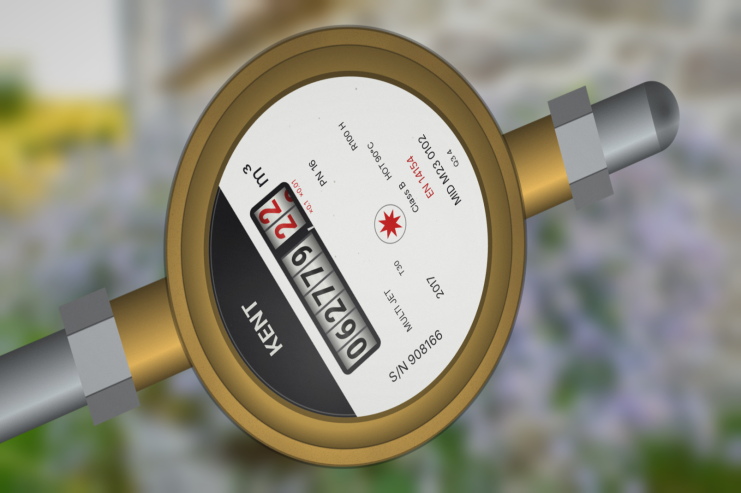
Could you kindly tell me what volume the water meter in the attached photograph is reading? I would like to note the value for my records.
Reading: 62779.22 m³
